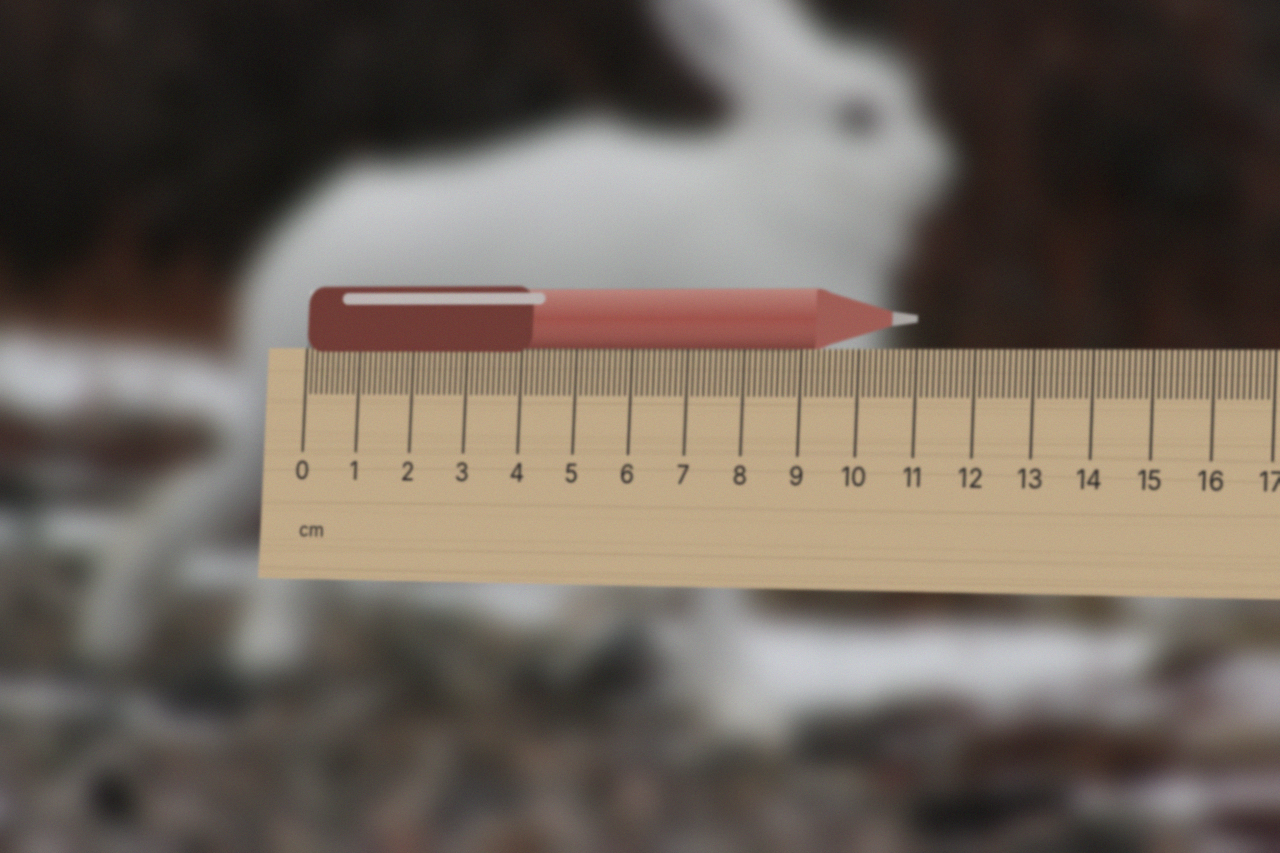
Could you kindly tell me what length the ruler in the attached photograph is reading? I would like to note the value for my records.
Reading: 11 cm
